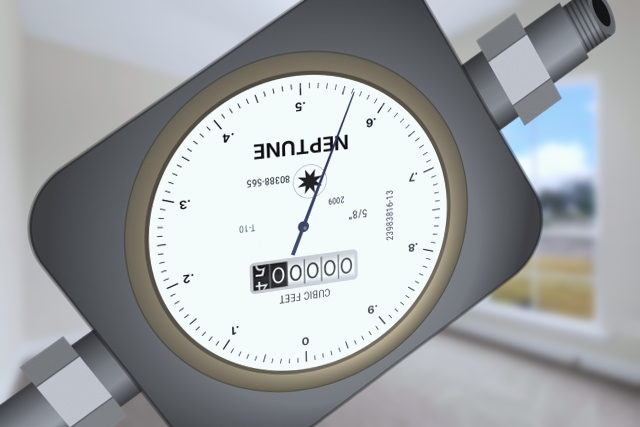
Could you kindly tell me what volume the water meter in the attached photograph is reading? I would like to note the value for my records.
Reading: 4.56 ft³
